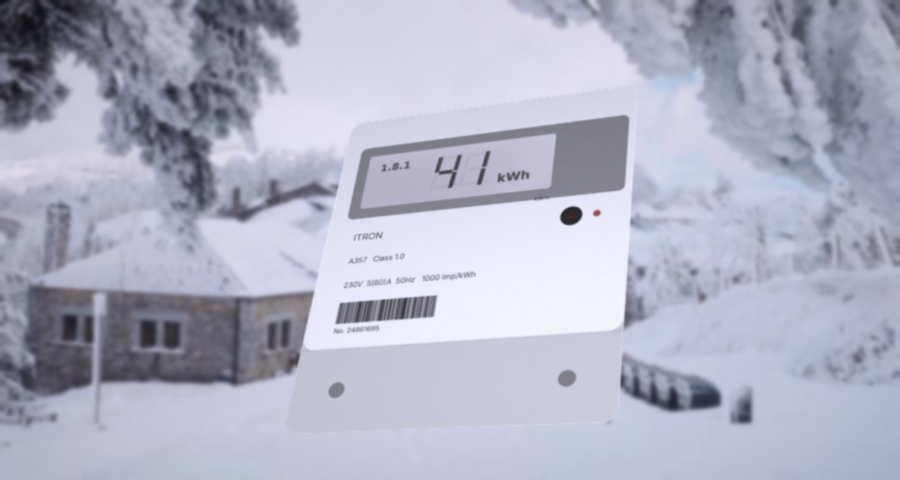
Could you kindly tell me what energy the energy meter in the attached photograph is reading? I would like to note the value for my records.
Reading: 41 kWh
